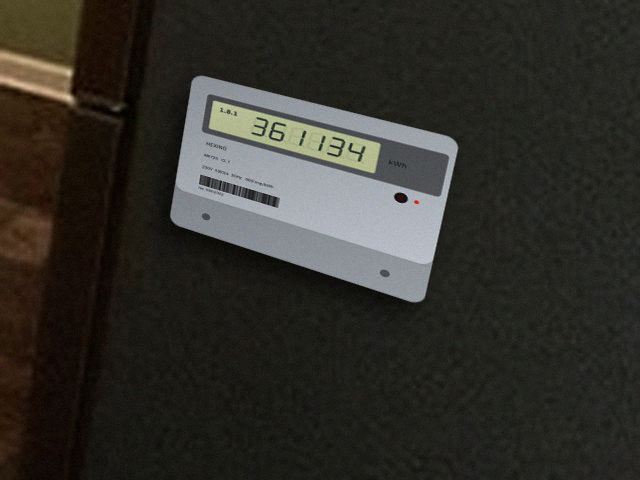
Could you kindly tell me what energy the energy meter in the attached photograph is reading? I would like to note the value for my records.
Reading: 361134 kWh
